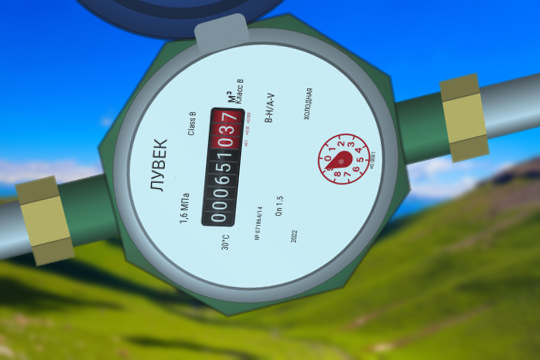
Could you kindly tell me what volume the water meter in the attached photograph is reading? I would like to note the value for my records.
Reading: 651.0369 m³
